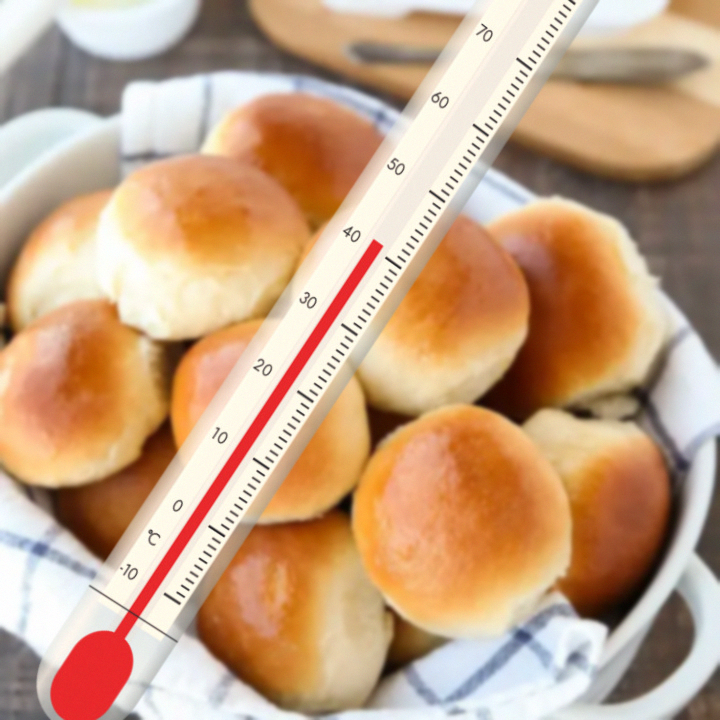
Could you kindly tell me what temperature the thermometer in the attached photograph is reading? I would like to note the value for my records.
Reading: 41 °C
